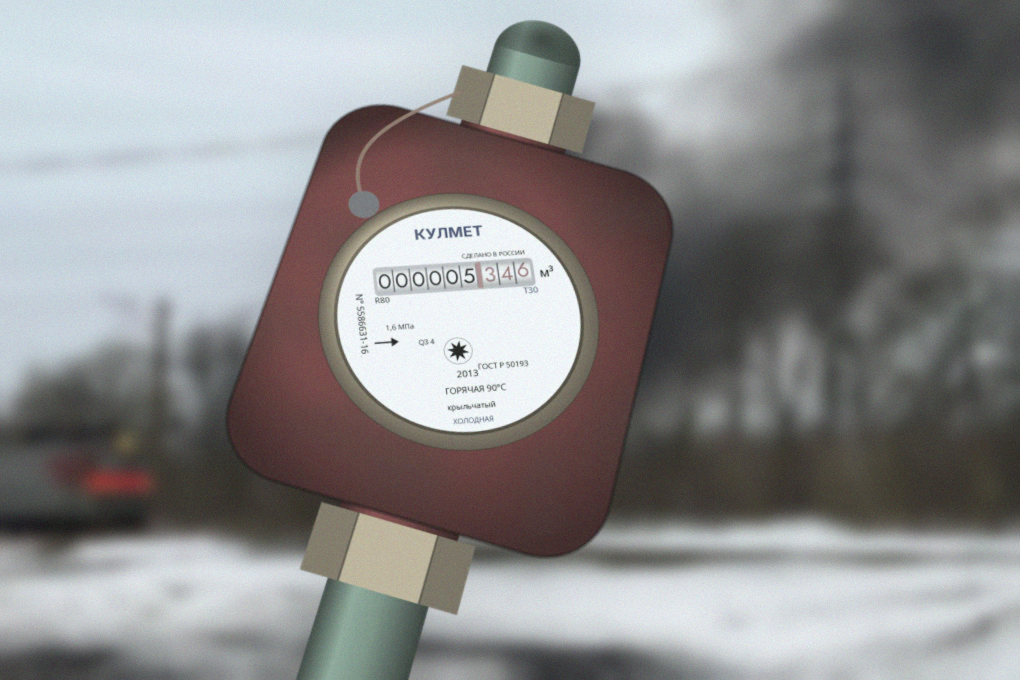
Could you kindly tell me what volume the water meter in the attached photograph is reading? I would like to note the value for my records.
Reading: 5.346 m³
